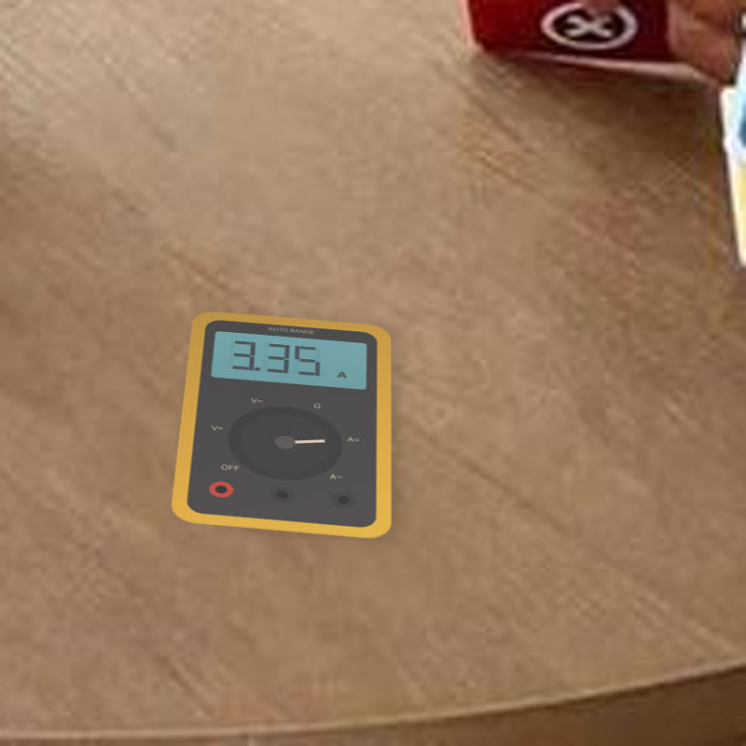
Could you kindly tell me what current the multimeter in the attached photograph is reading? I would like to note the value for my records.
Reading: 3.35 A
